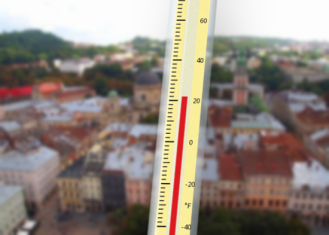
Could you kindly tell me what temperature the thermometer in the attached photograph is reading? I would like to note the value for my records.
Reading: 22 °F
